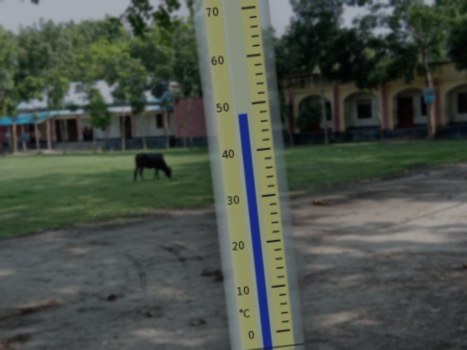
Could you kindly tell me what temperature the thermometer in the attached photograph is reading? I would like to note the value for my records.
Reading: 48 °C
